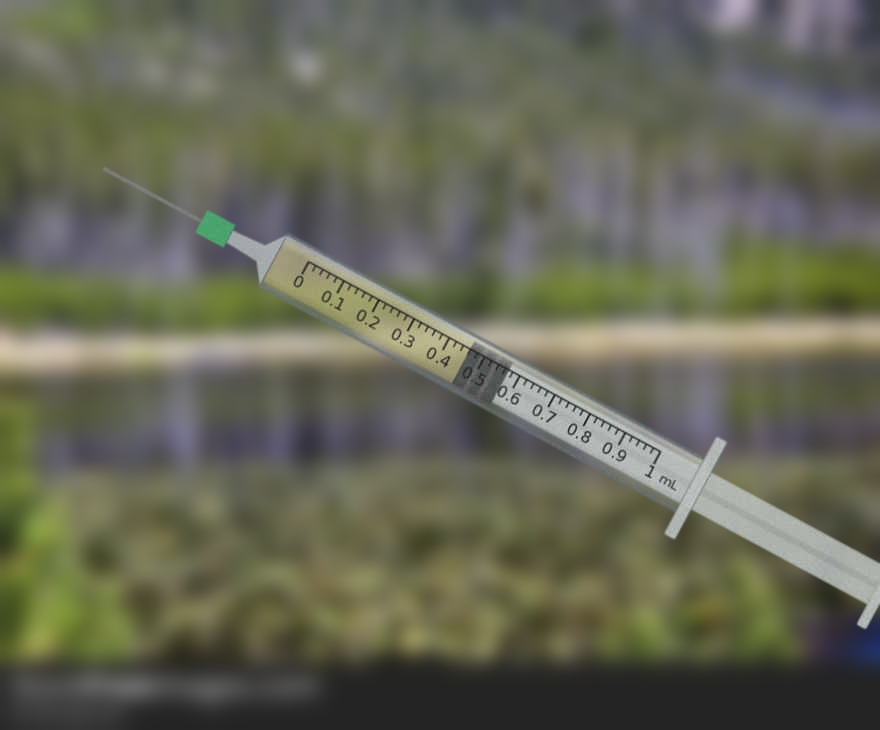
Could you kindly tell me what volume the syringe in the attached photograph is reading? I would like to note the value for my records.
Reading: 0.46 mL
